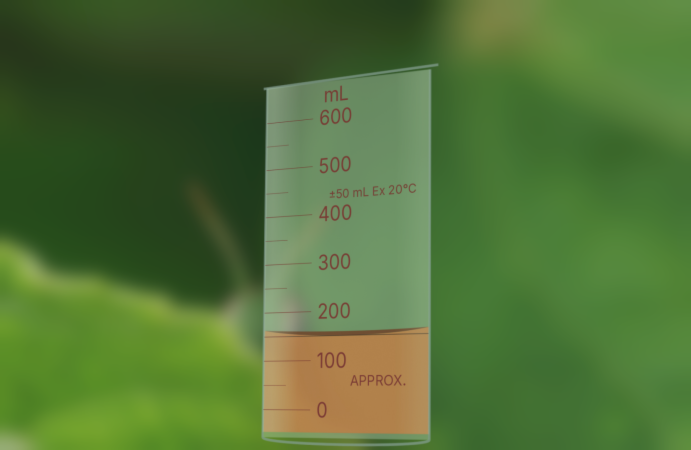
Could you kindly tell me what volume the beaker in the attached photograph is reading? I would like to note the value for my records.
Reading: 150 mL
